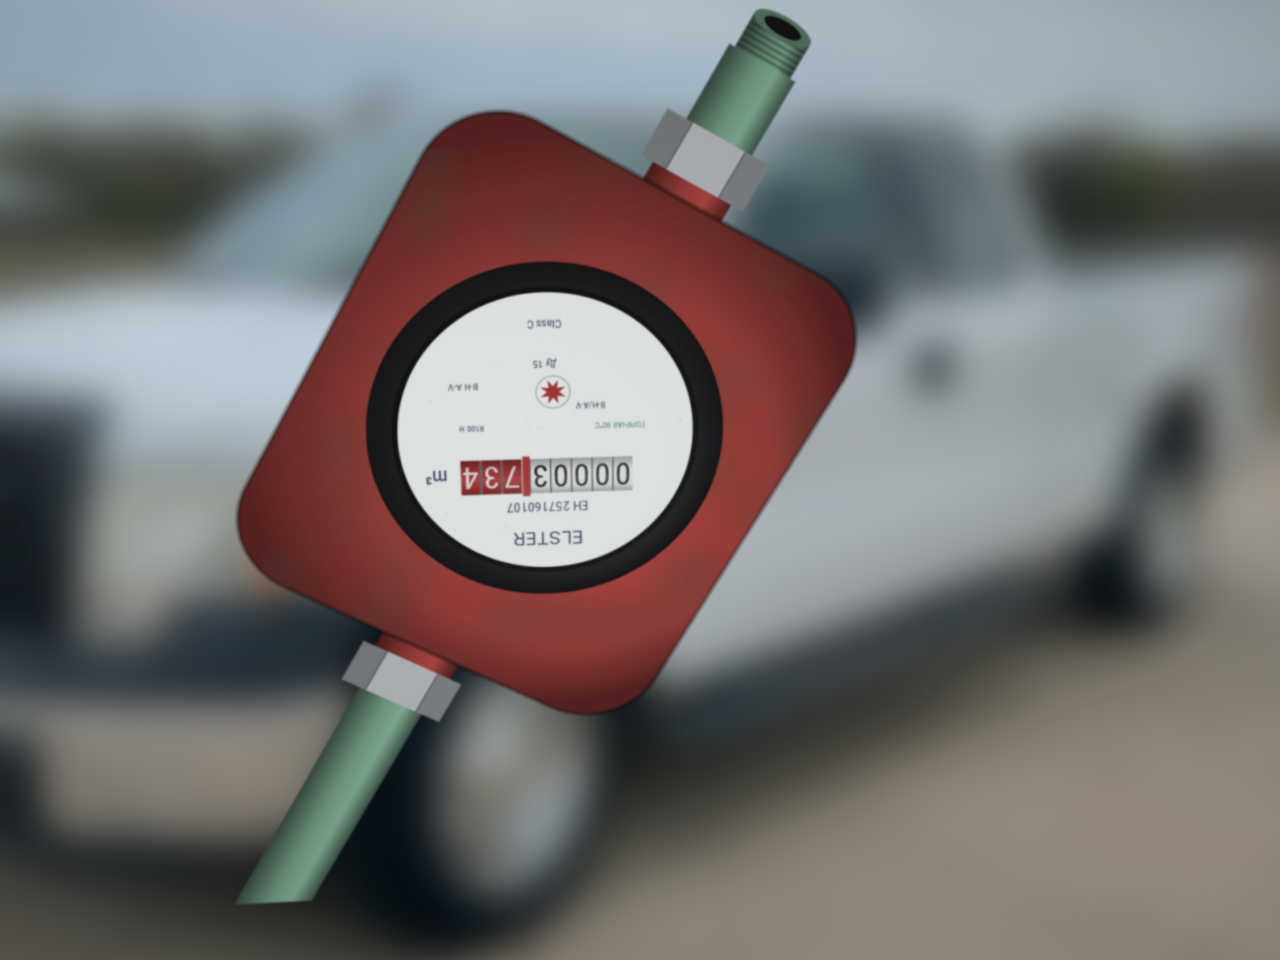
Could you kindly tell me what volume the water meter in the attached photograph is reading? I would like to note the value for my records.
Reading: 3.734 m³
